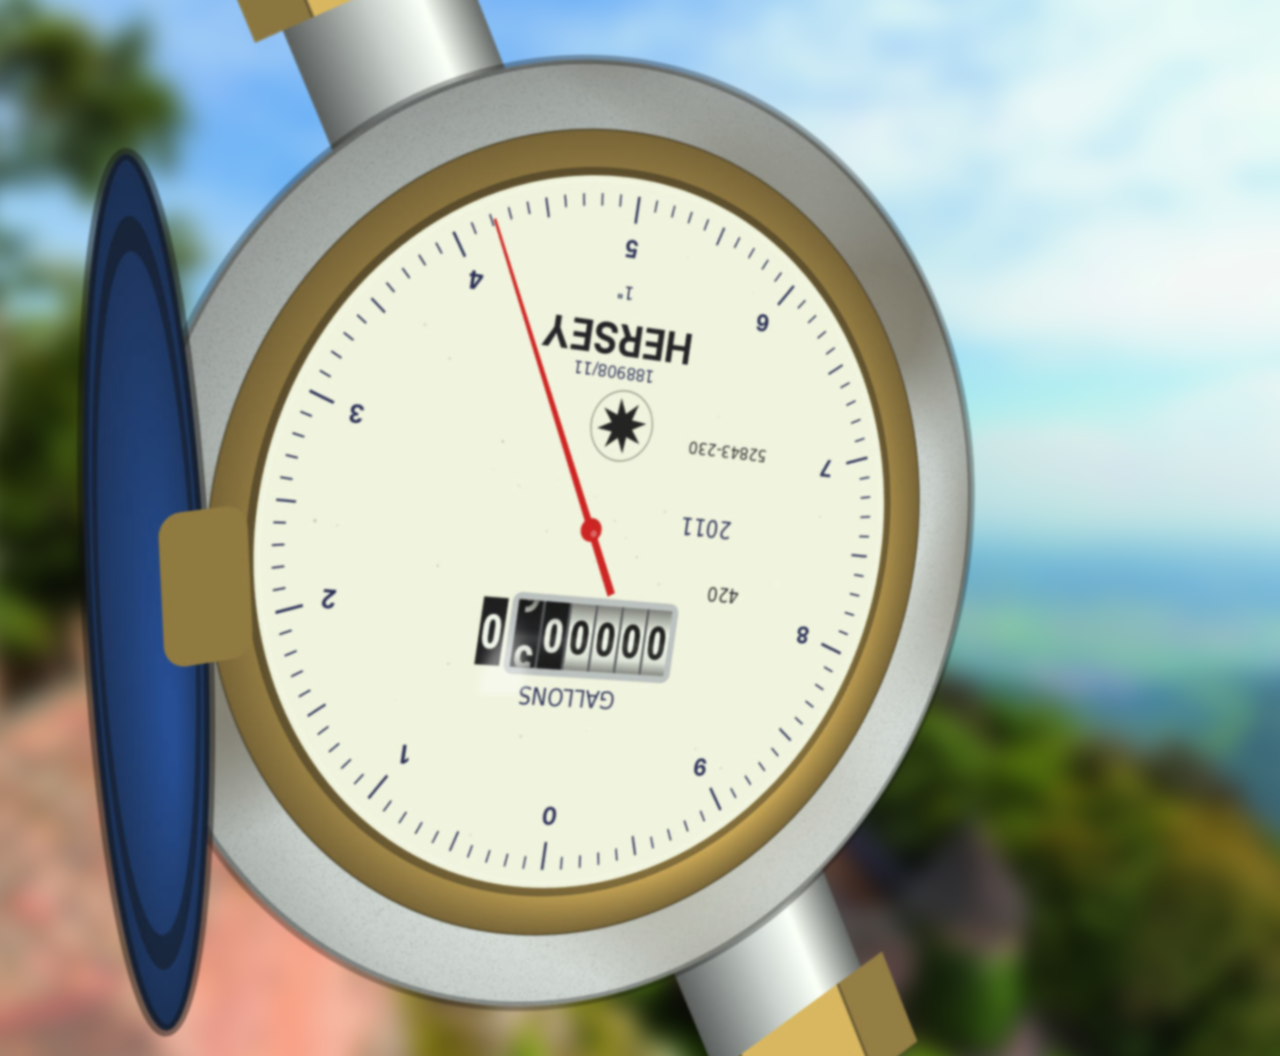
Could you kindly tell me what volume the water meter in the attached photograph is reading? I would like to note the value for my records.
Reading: 54.2 gal
